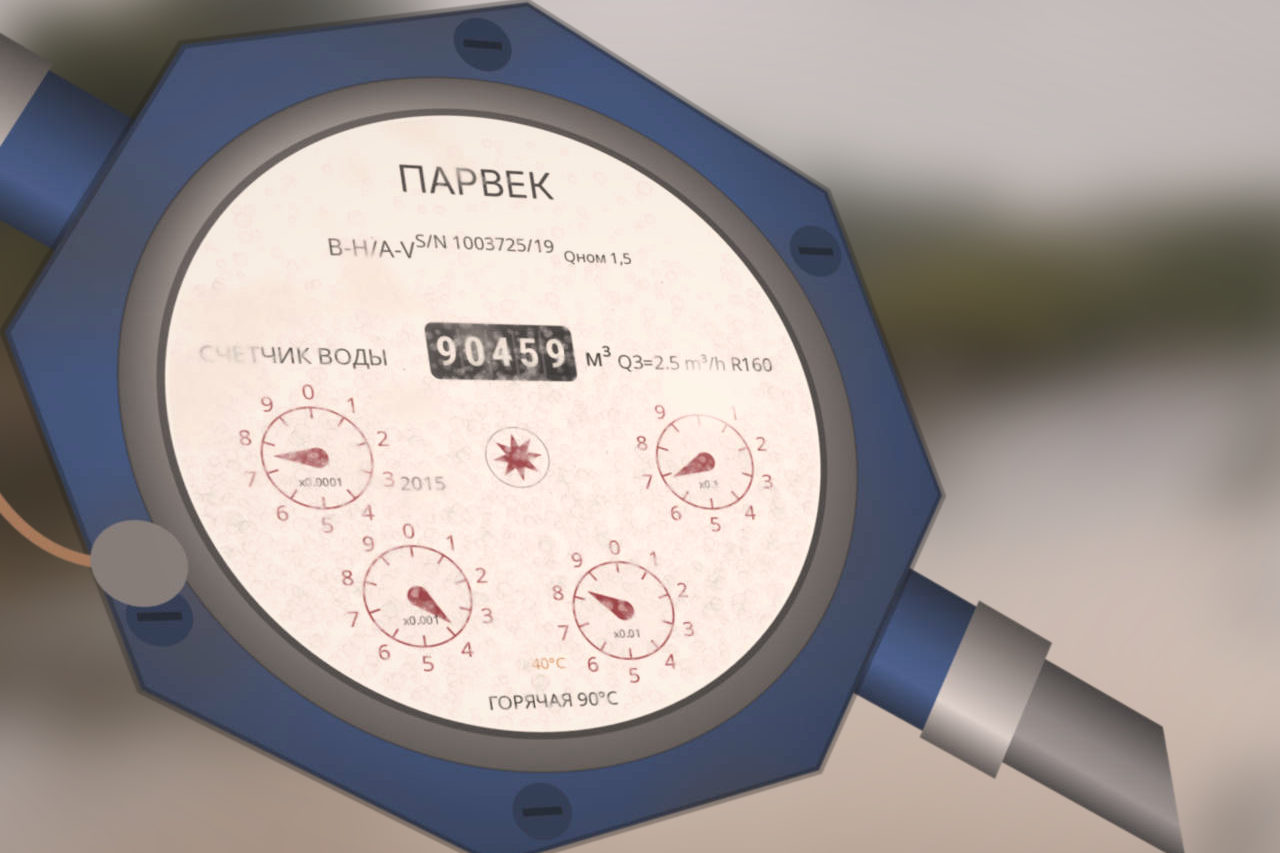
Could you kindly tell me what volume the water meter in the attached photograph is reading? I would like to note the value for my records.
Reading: 90459.6837 m³
